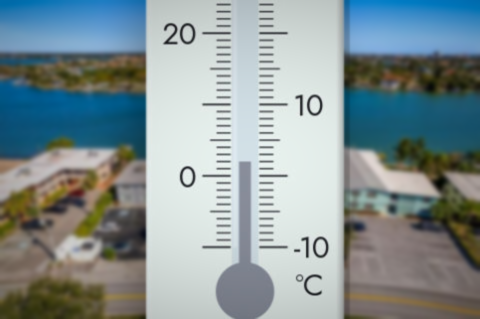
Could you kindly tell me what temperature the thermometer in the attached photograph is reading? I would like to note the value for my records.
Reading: 2 °C
